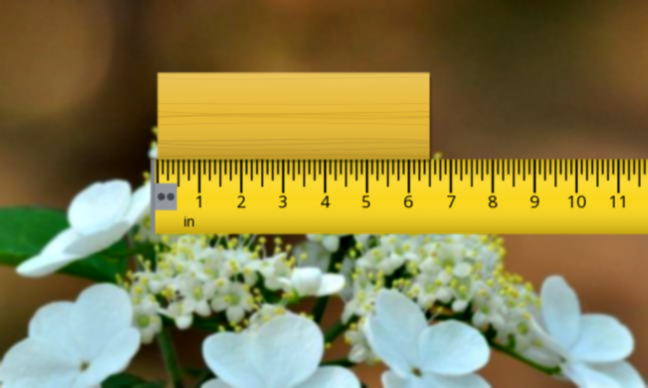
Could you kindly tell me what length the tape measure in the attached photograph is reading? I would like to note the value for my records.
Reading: 6.5 in
